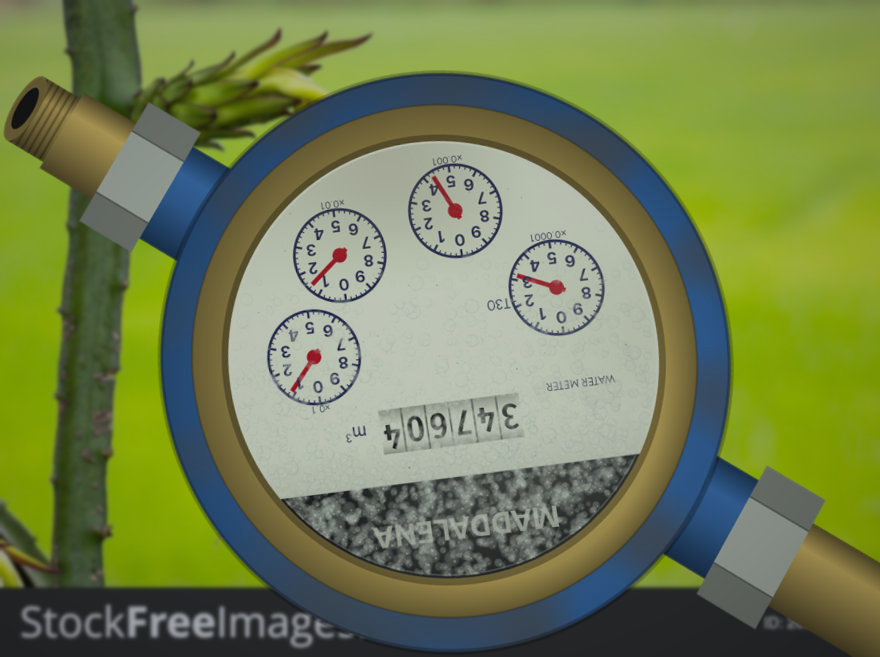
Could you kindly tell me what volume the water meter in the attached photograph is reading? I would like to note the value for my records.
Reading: 347604.1143 m³
